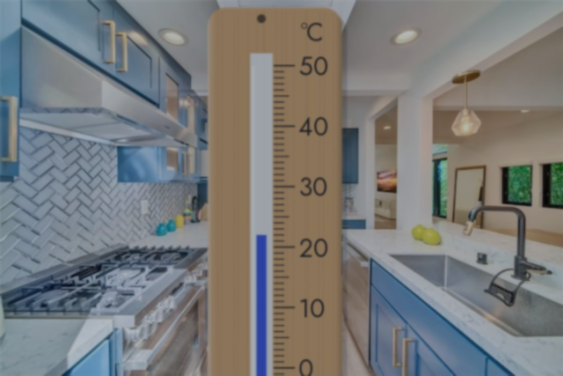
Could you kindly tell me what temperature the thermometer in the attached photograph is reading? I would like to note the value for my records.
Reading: 22 °C
